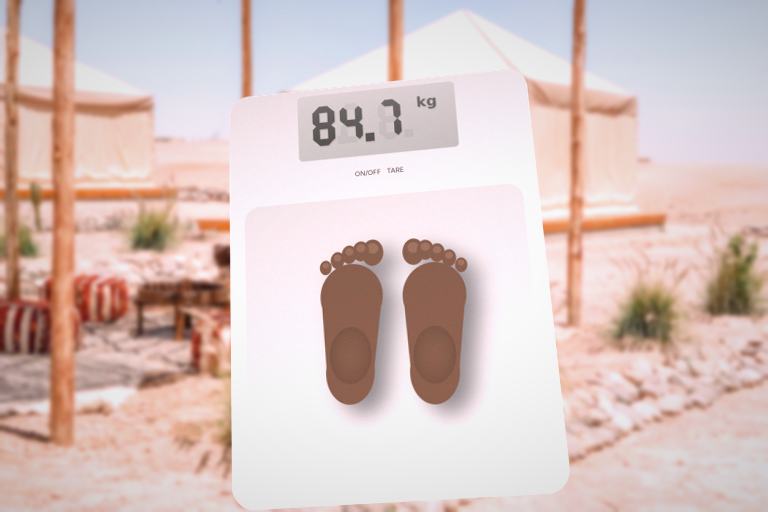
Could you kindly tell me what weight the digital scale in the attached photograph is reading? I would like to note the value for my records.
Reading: 84.7 kg
